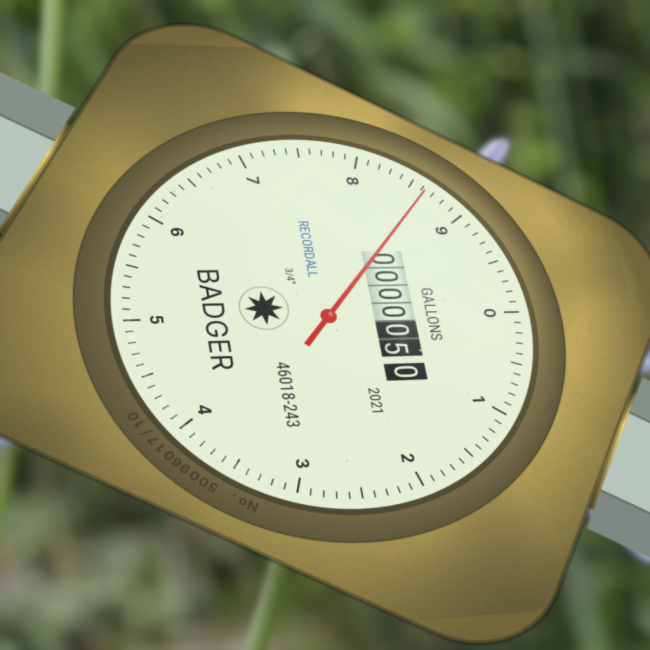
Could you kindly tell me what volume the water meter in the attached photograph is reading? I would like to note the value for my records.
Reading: 48.6 gal
